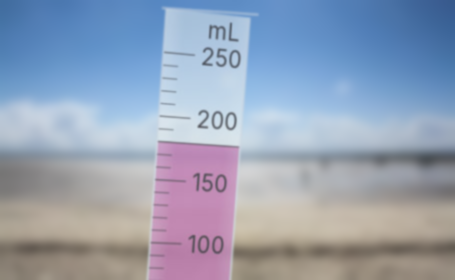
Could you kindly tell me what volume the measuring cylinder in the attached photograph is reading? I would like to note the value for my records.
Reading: 180 mL
